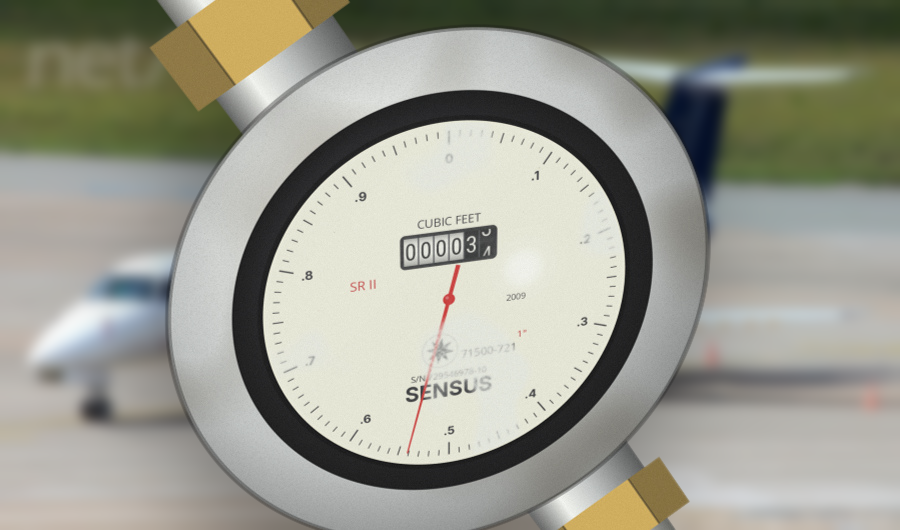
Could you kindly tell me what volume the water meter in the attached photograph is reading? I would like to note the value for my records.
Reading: 33.54 ft³
